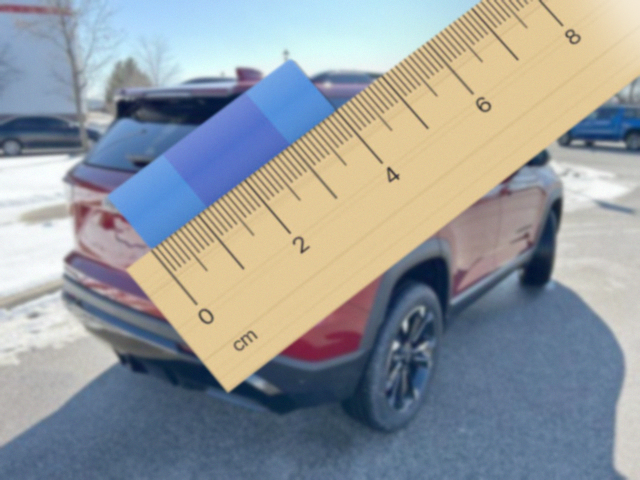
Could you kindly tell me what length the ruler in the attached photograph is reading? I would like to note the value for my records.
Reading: 4 cm
